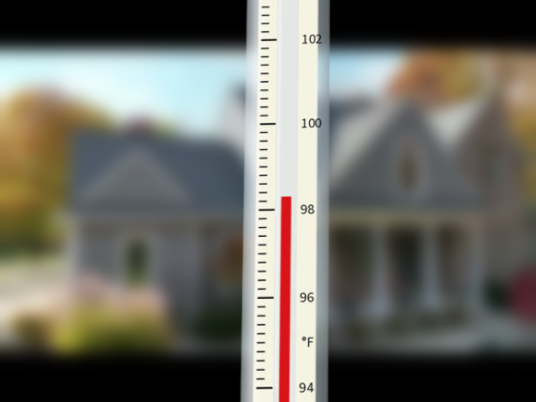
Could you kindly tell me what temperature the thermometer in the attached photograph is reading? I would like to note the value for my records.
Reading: 98.3 °F
